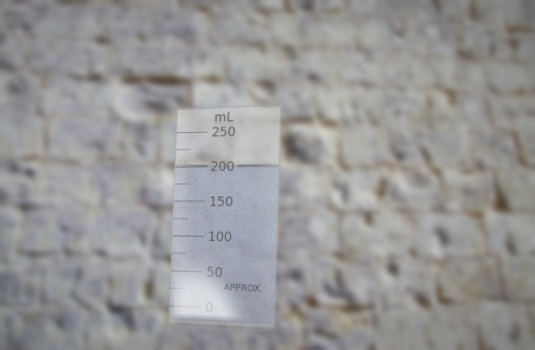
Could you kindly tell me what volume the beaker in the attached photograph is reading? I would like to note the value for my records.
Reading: 200 mL
